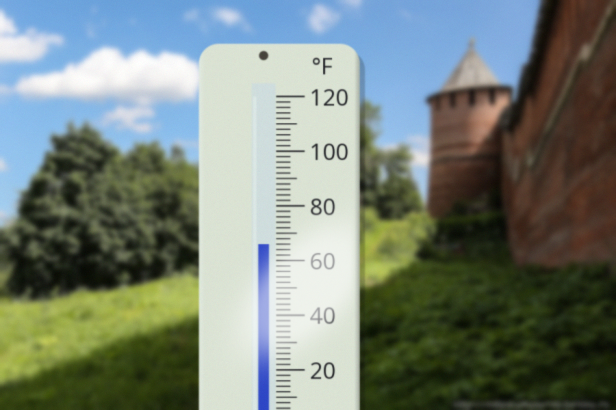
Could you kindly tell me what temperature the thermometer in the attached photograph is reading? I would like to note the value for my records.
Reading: 66 °F
